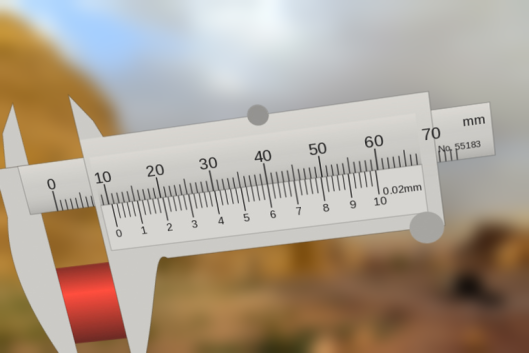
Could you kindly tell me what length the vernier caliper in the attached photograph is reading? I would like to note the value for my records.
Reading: 10.6 mm
